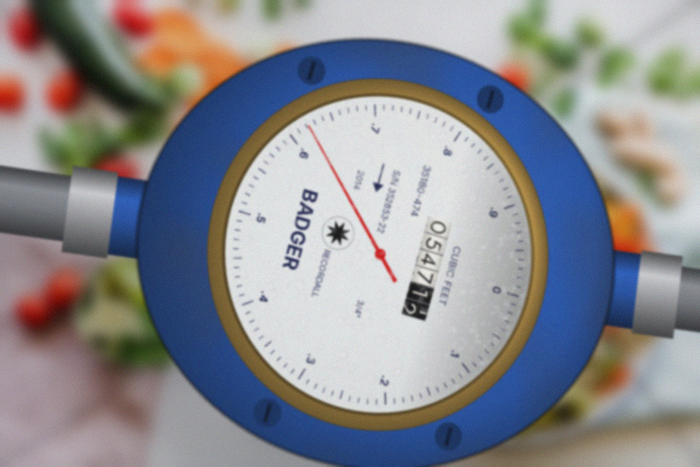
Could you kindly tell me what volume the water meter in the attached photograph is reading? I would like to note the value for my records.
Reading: 54711.62 ft³
